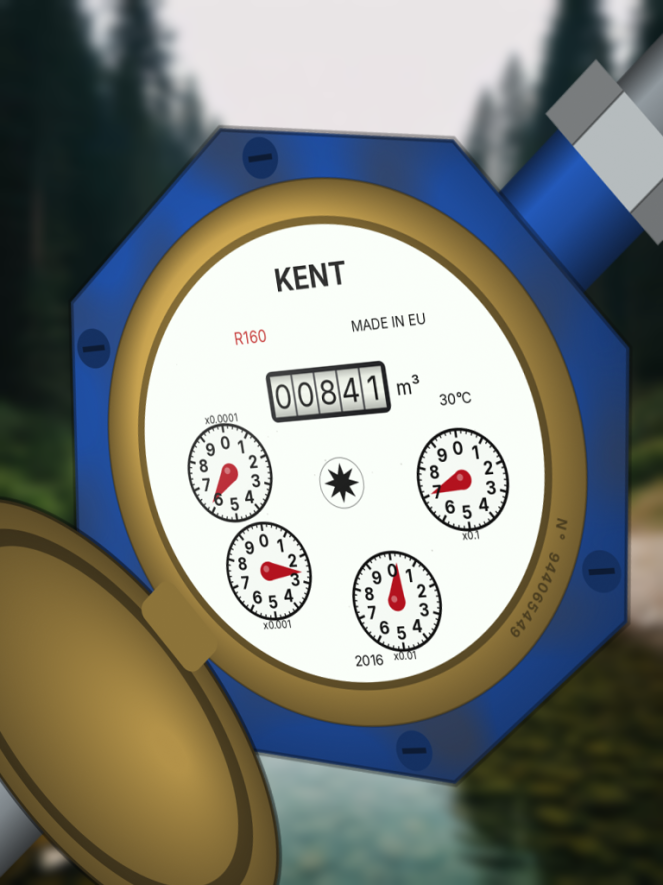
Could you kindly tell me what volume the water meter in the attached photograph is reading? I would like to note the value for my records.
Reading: 841.7026 m³
